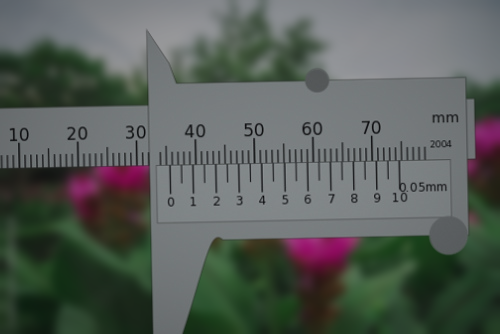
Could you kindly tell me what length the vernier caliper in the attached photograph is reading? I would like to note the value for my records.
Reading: 35.6 mm
